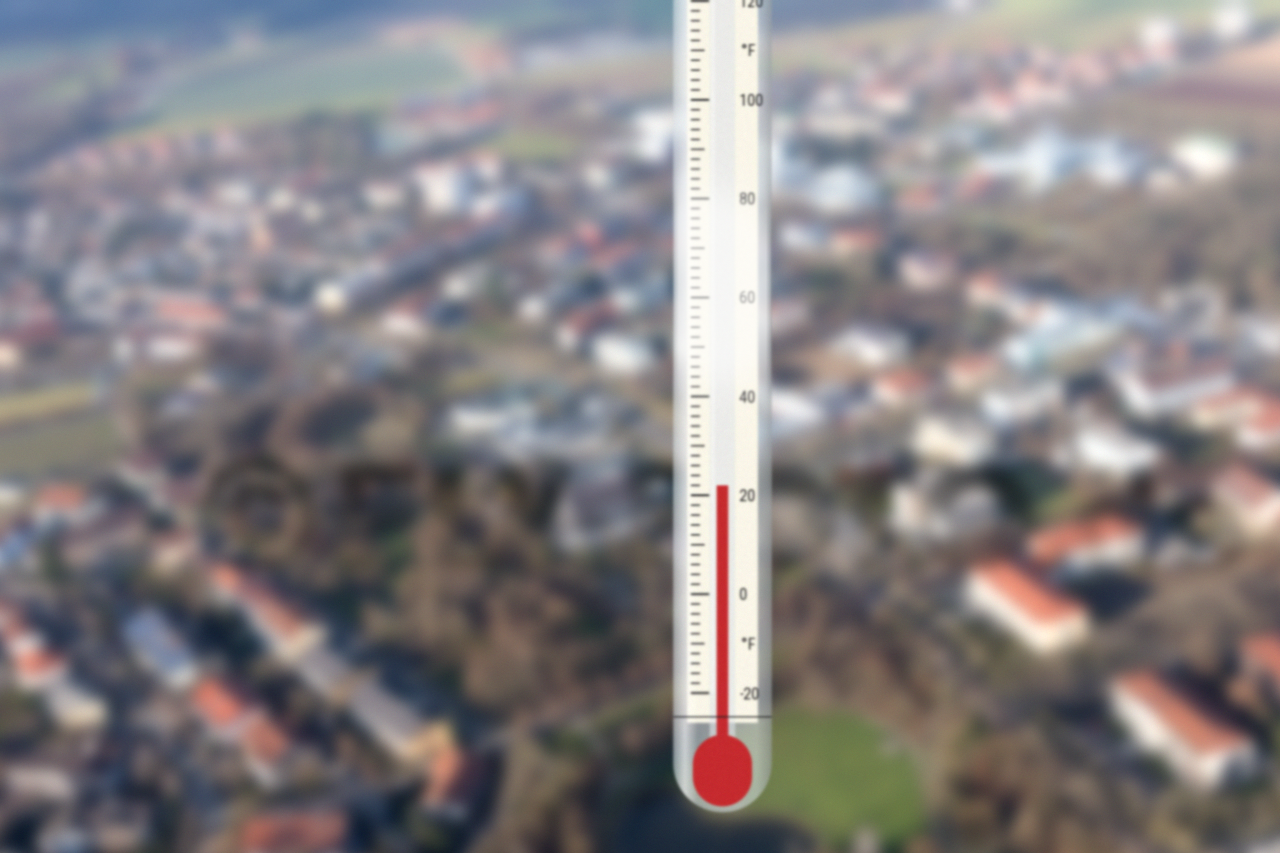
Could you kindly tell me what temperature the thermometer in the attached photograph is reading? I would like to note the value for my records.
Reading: 22 °F
